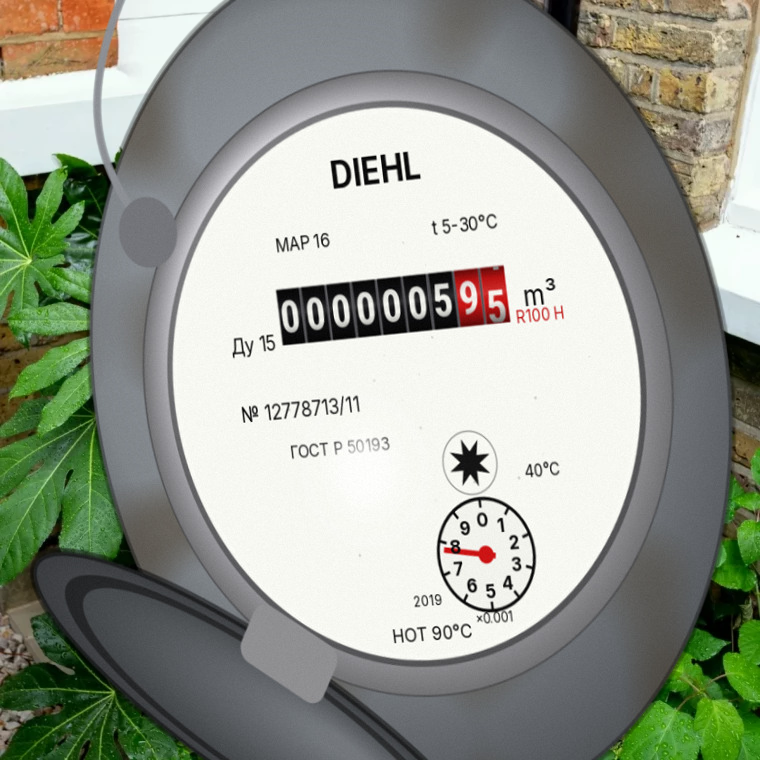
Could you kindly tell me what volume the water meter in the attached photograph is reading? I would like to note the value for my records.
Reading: 5.947 m³
